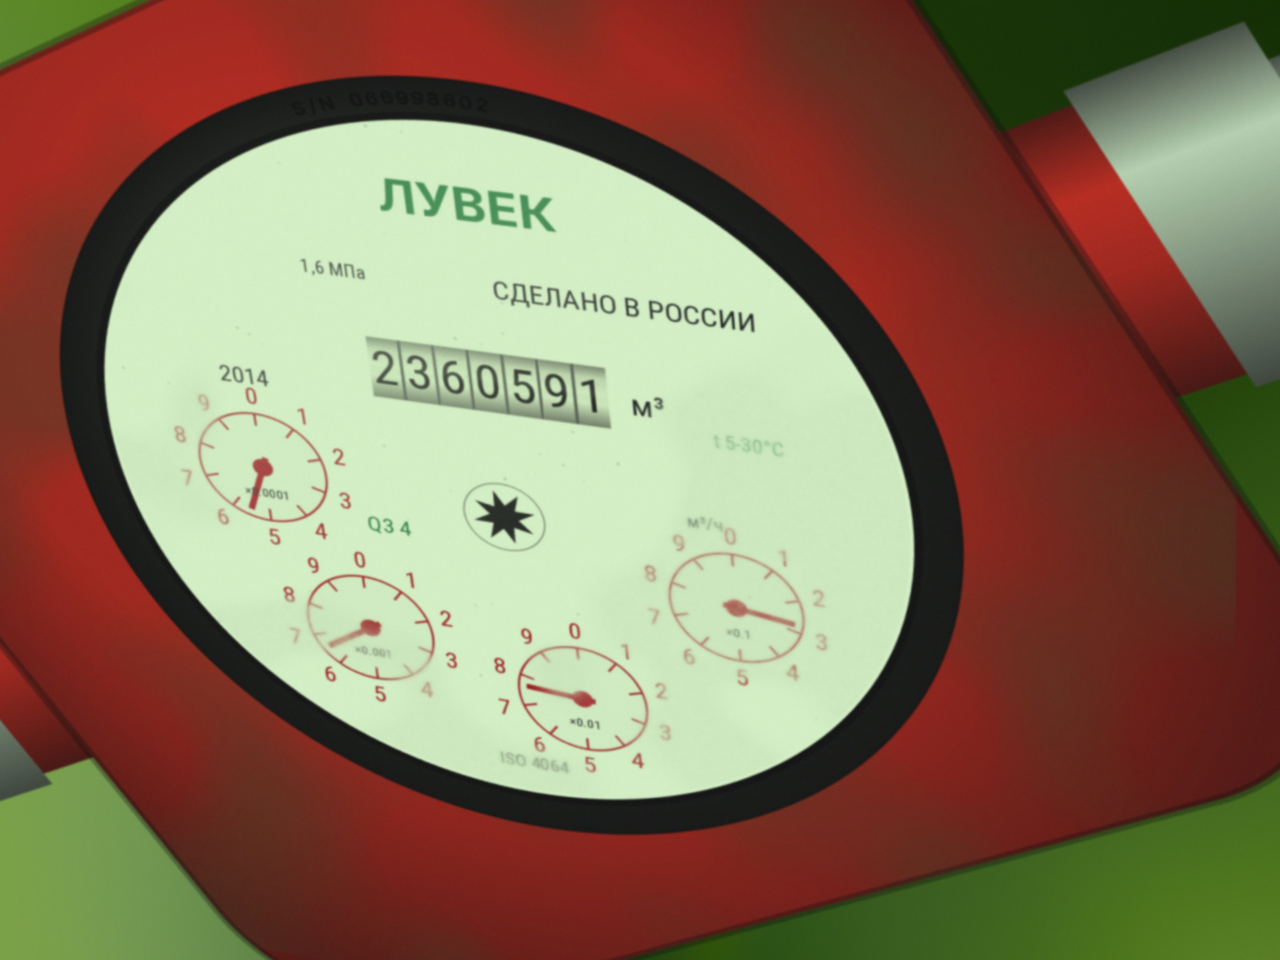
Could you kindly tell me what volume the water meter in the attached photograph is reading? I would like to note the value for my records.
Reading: 2360591.2765 m³
